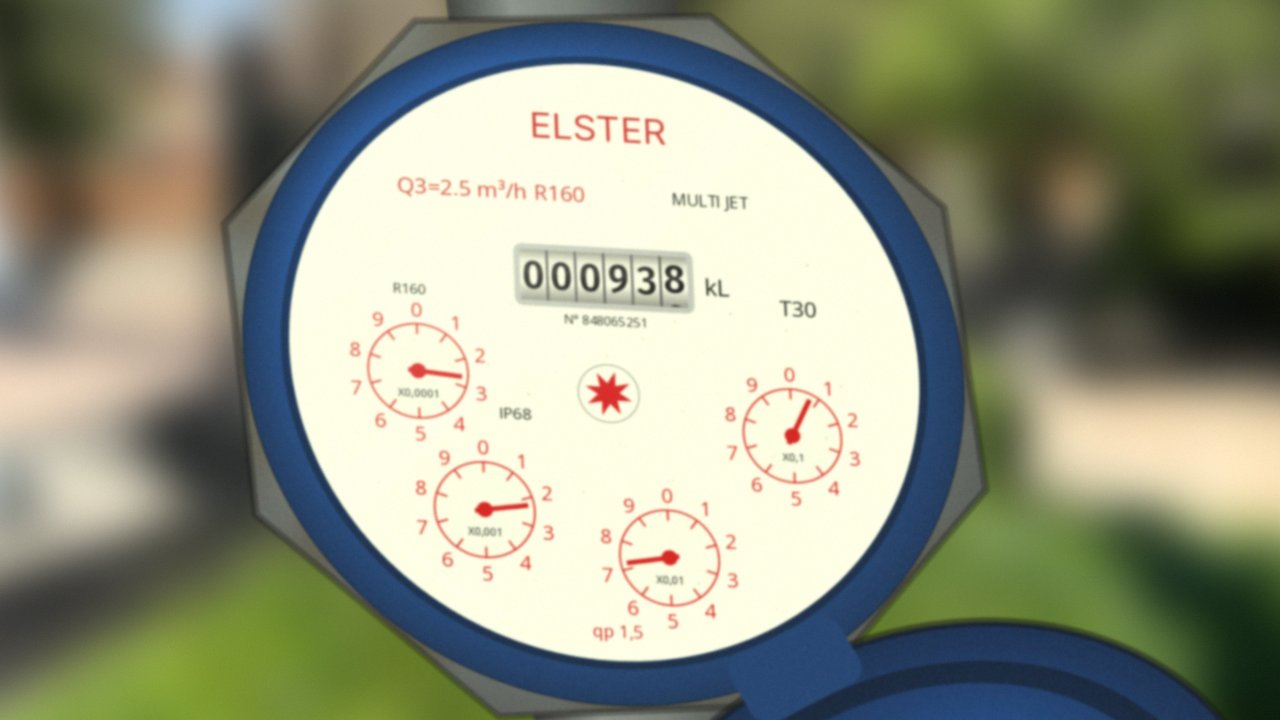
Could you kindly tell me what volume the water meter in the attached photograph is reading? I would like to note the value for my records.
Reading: 938.0722 kL
